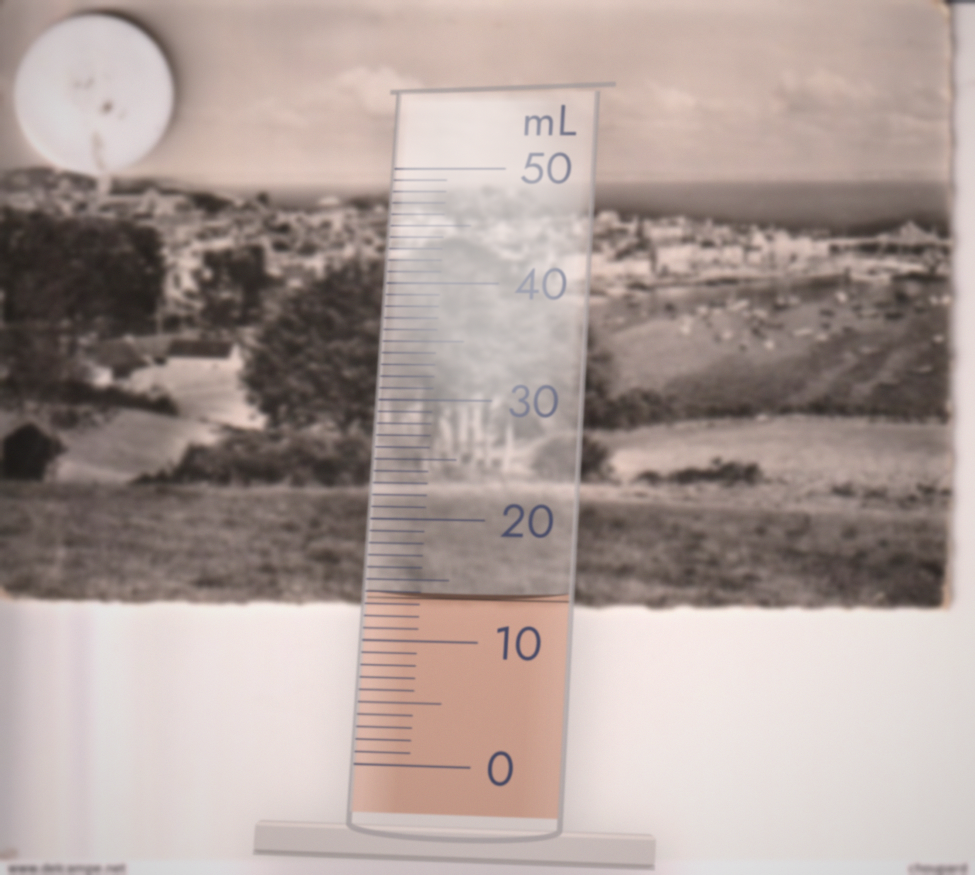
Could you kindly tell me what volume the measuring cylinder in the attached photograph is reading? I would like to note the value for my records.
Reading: 13.5 mL
